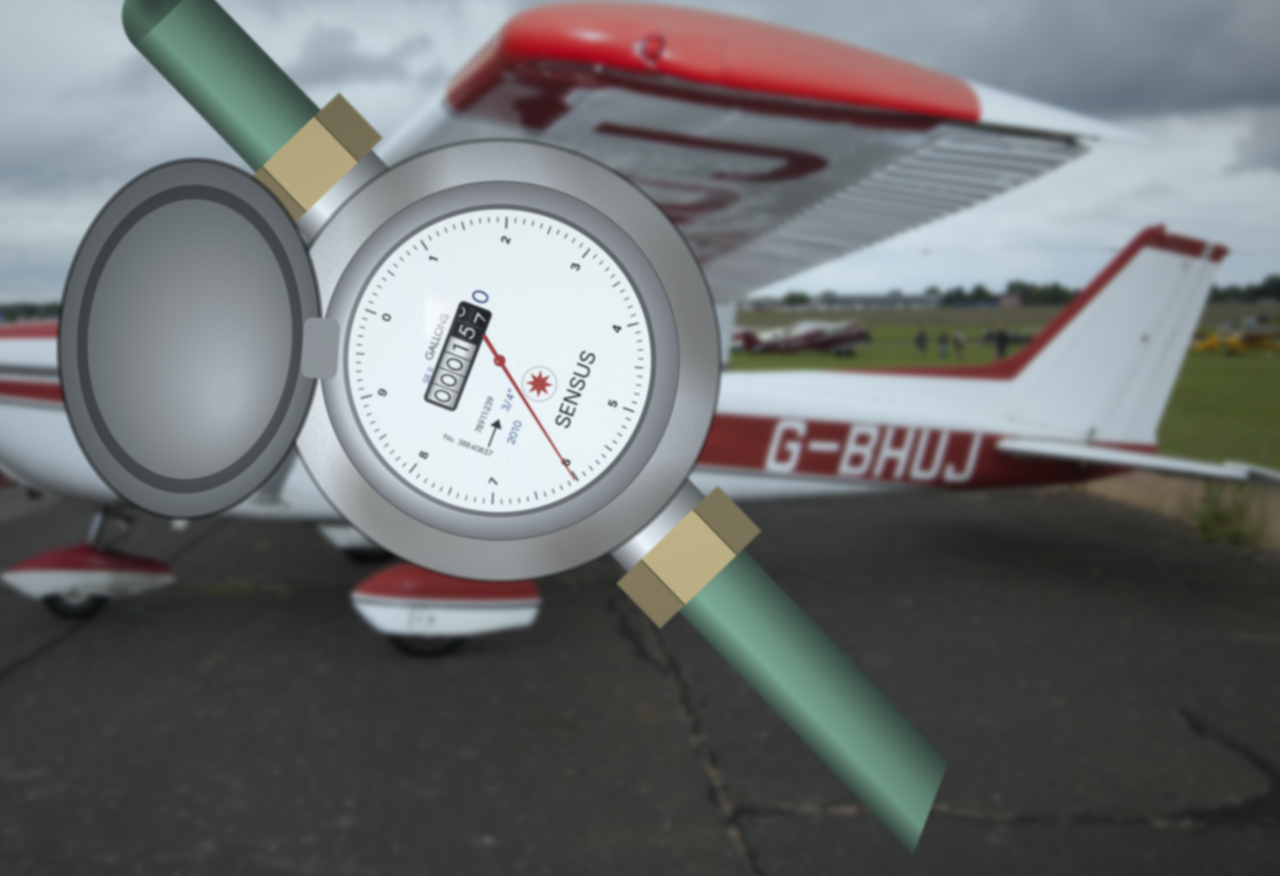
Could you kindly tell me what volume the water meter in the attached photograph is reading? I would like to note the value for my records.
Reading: 1566.0 gal
